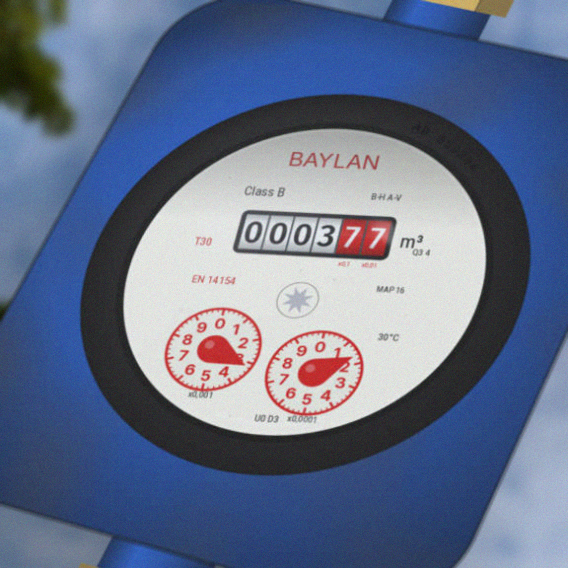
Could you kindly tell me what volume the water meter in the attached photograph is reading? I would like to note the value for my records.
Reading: 3.7731 m³
